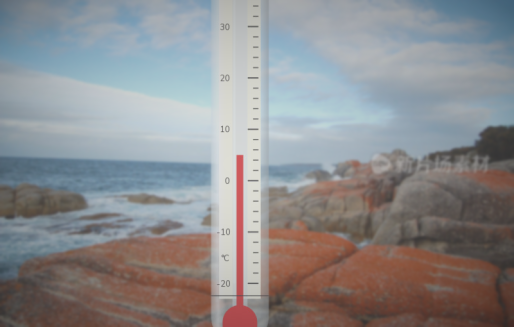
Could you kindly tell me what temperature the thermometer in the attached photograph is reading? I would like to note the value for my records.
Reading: 5 °C
